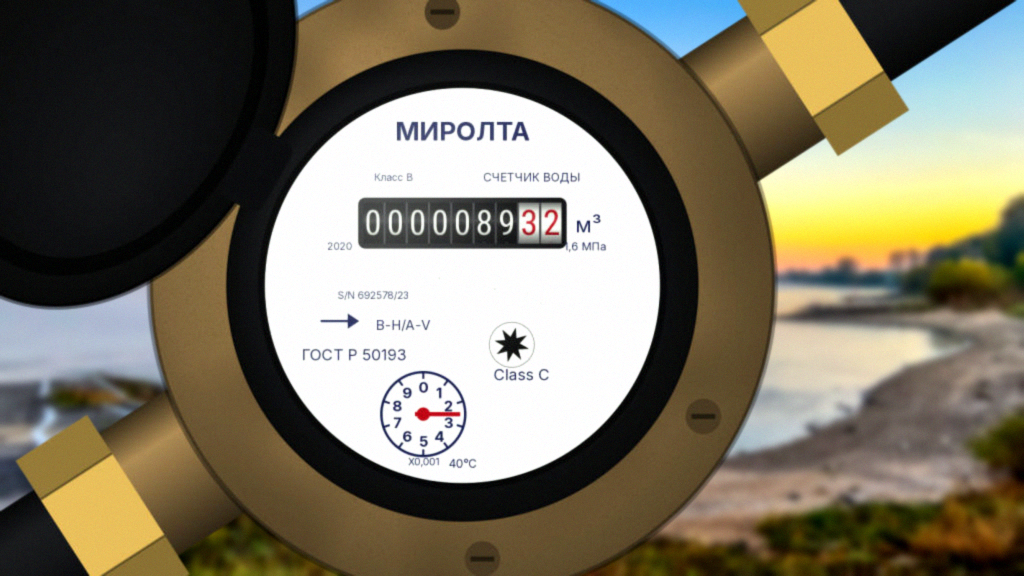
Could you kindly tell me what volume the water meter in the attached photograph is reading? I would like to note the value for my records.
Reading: 89.322 m³
